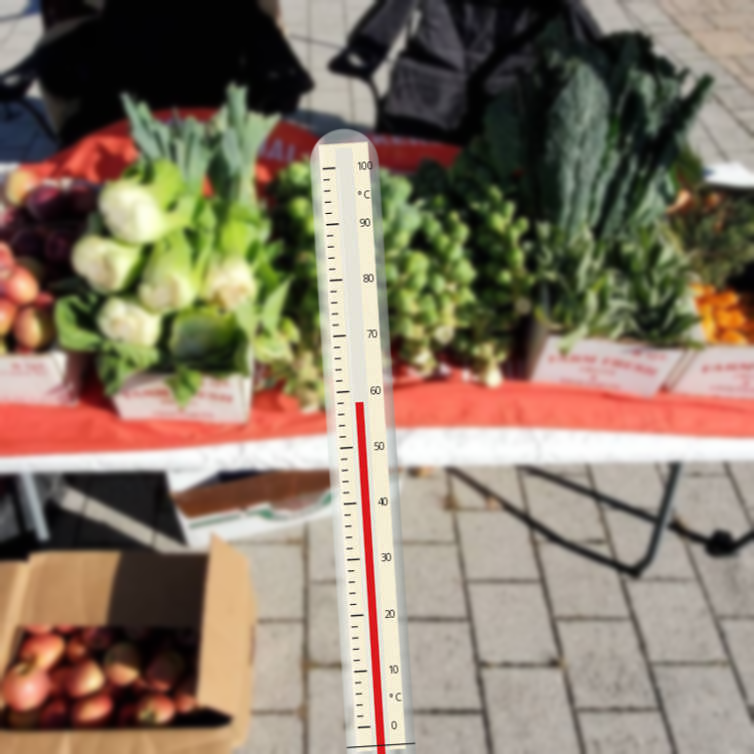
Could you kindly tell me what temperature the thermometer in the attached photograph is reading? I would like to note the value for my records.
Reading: 58 °C
